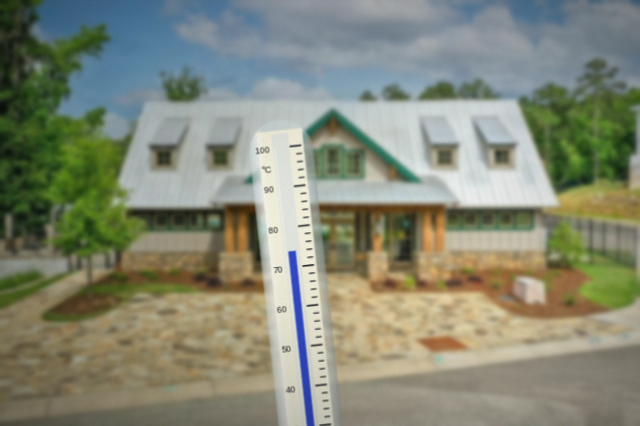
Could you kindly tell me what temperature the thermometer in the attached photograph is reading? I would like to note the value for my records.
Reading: 74 °C
